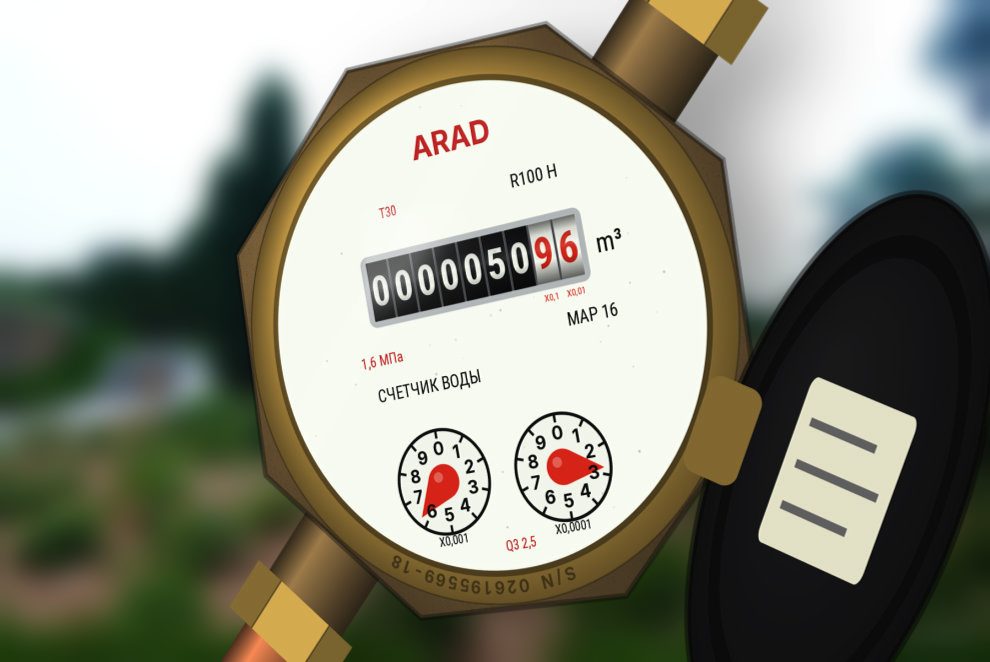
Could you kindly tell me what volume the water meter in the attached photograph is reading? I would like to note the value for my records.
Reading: 50.9662 m³
